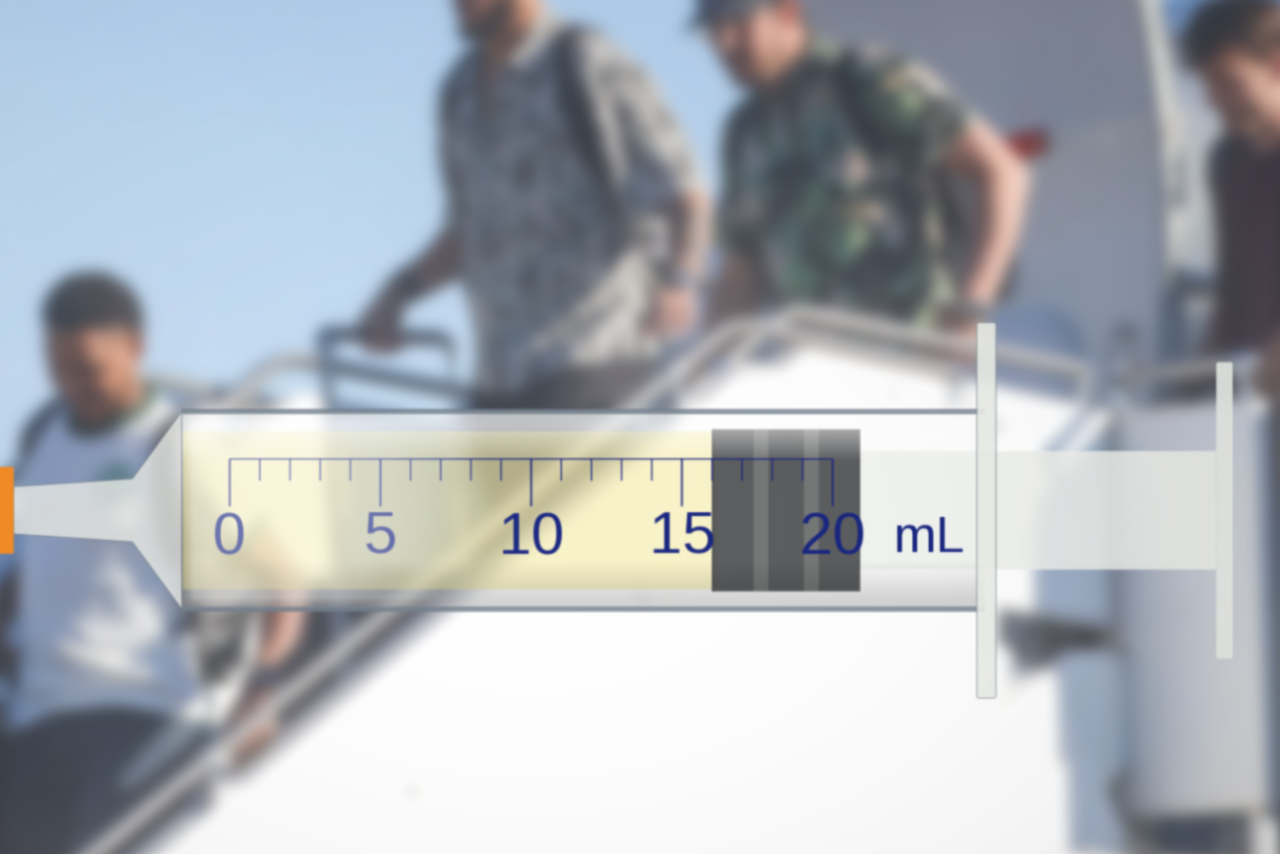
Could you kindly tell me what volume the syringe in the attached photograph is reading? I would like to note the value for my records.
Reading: 16 mL
